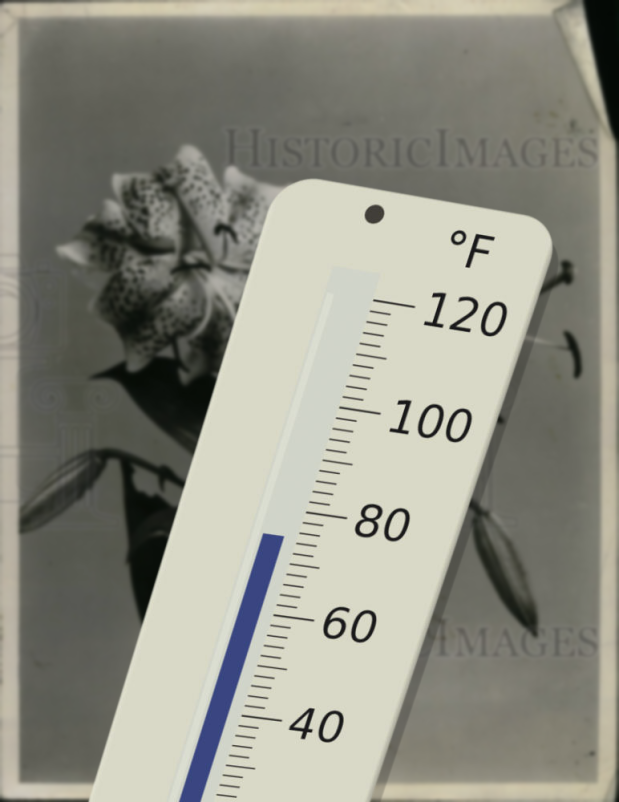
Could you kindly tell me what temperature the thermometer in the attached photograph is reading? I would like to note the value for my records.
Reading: 75 °F
